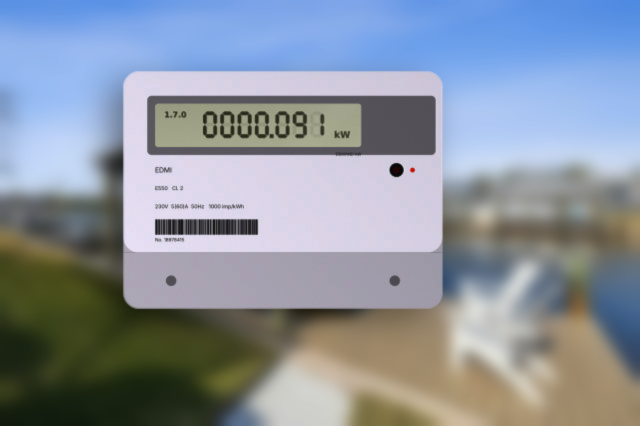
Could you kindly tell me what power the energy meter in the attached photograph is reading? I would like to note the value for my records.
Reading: 0.091 kW
